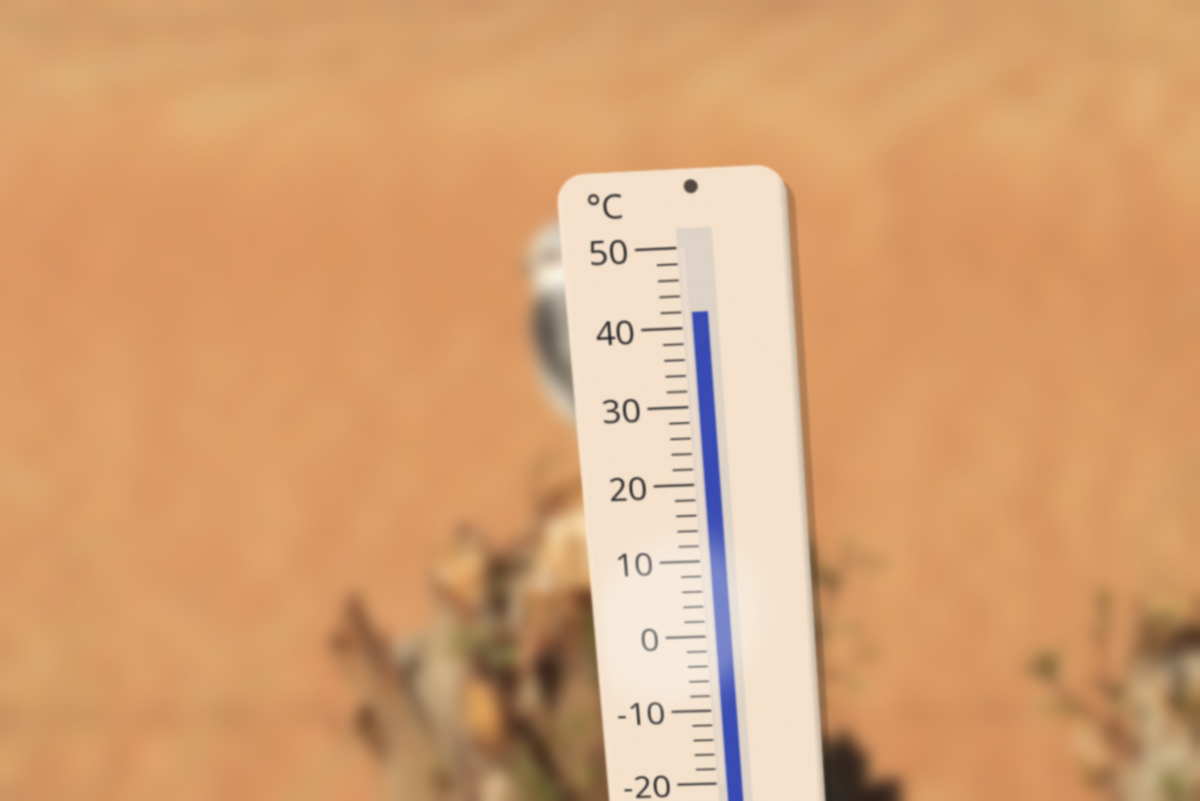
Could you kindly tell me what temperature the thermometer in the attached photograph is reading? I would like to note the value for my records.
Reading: 42 °C
